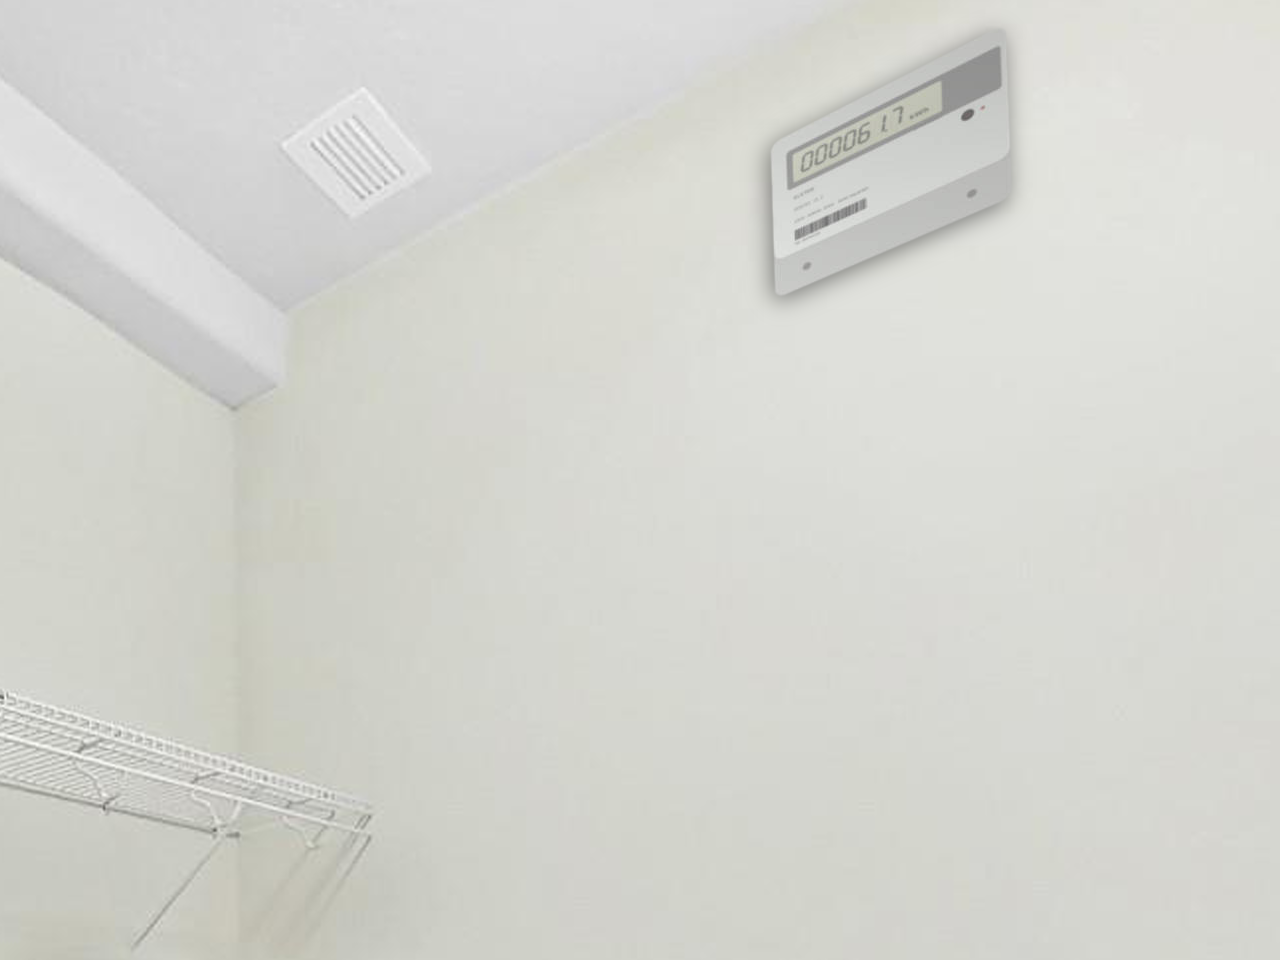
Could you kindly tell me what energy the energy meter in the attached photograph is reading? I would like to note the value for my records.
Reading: 61.7 kWh
